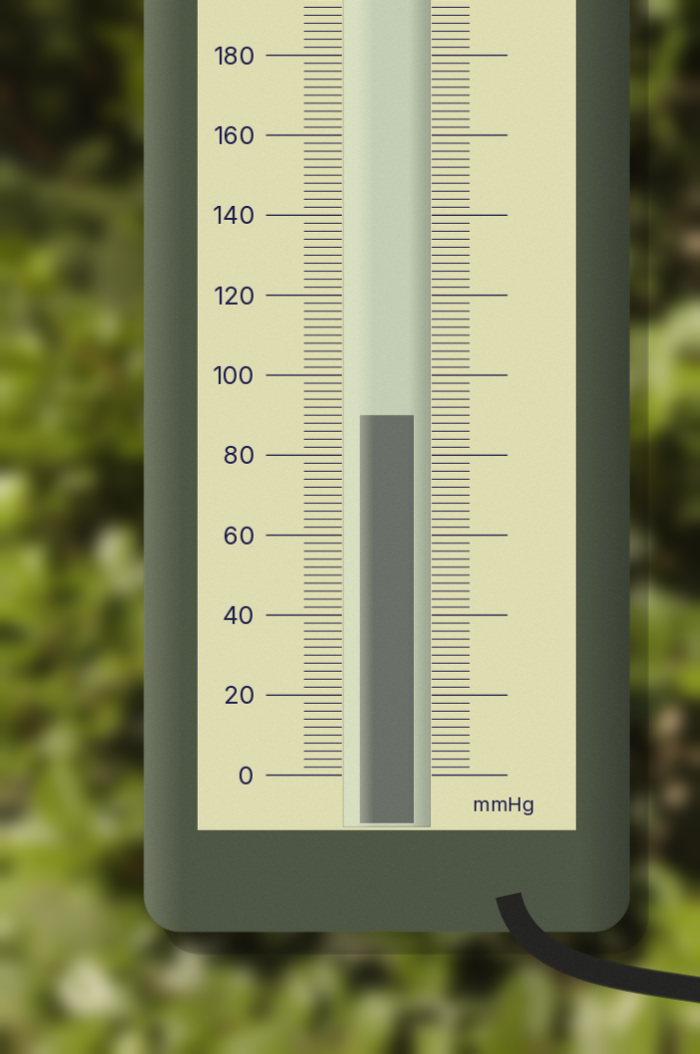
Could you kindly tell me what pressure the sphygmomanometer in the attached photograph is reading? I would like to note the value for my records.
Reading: 90 mmHg
